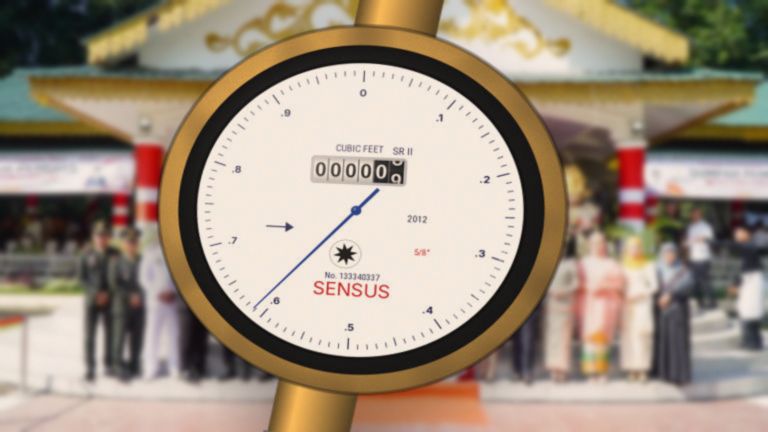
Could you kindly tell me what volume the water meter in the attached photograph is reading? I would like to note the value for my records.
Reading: 8.61 ft³
